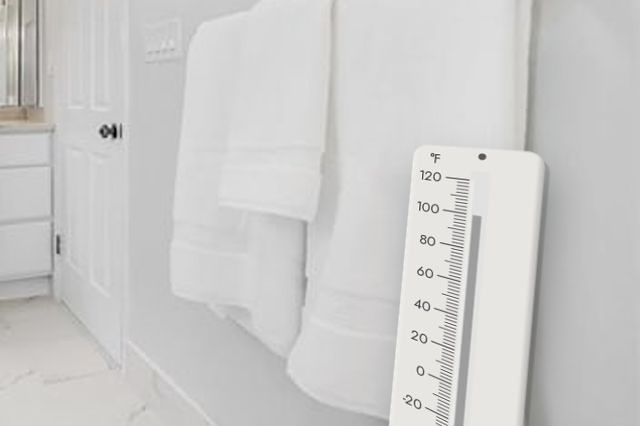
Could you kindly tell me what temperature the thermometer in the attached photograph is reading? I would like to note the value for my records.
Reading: 100 °F
